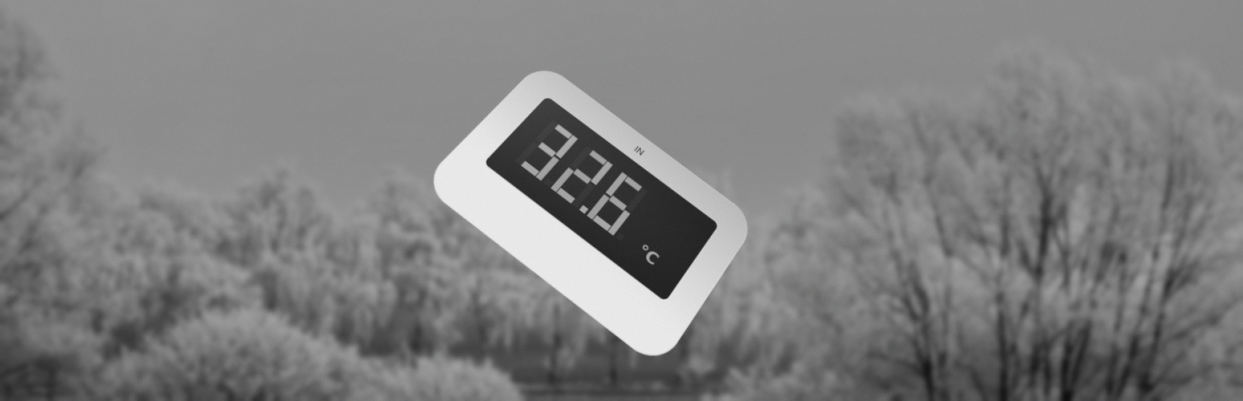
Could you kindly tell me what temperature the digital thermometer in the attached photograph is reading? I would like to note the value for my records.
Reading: 32.6 °C
